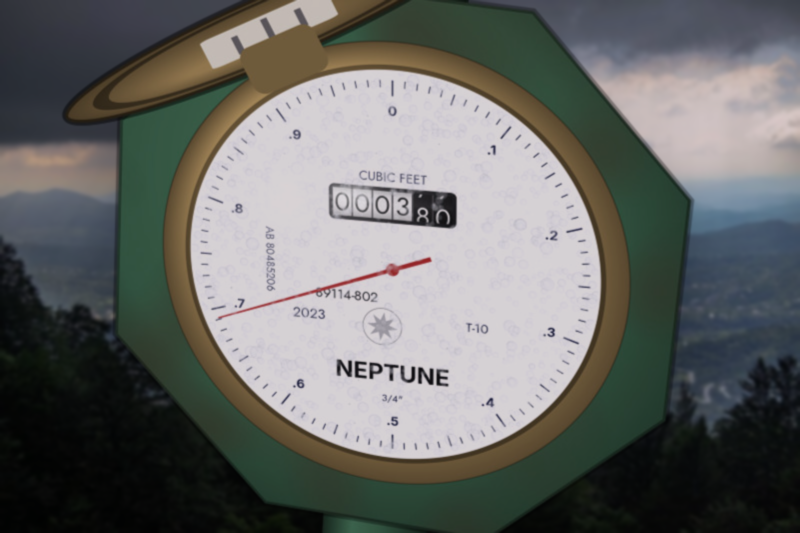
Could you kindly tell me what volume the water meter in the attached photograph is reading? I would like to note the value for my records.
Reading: 379.69 ft³
